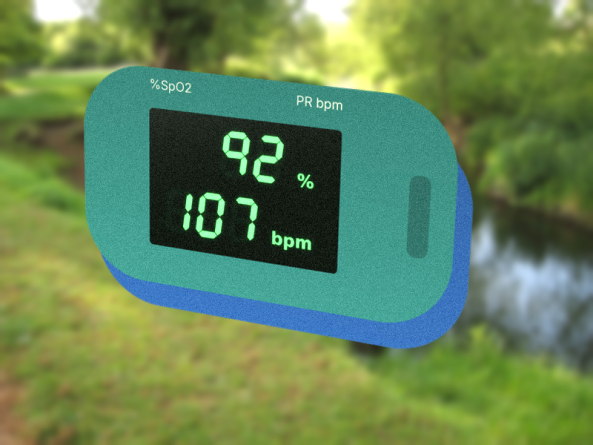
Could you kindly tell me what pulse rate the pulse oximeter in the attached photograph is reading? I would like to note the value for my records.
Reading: 107 bpm
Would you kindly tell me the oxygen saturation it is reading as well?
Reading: 92 %
